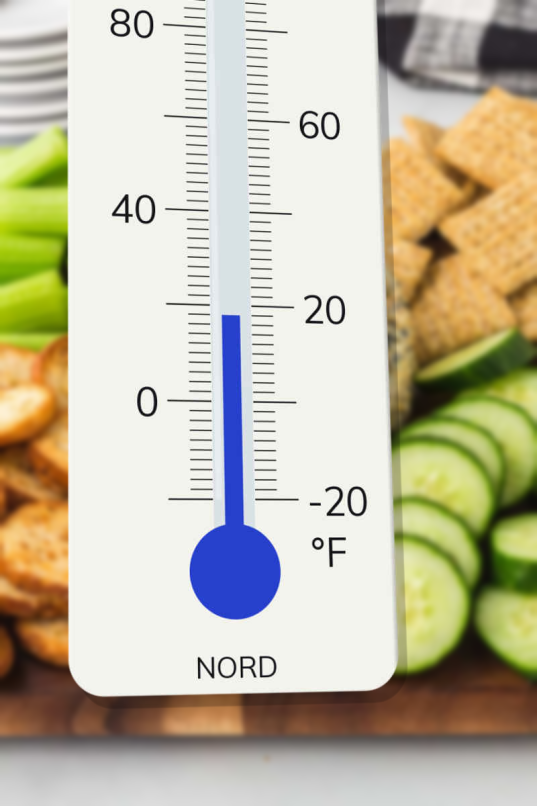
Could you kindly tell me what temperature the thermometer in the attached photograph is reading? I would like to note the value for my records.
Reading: 18 °F
